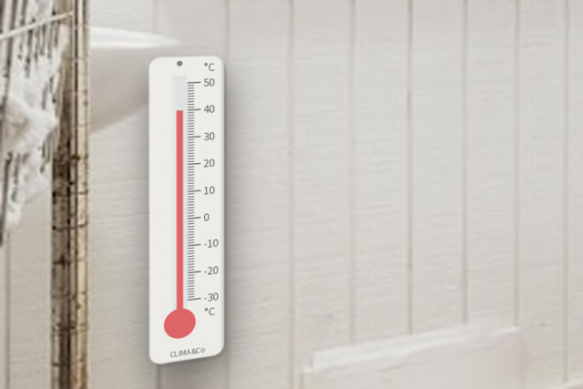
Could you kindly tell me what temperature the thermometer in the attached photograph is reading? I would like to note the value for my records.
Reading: 40 °C
